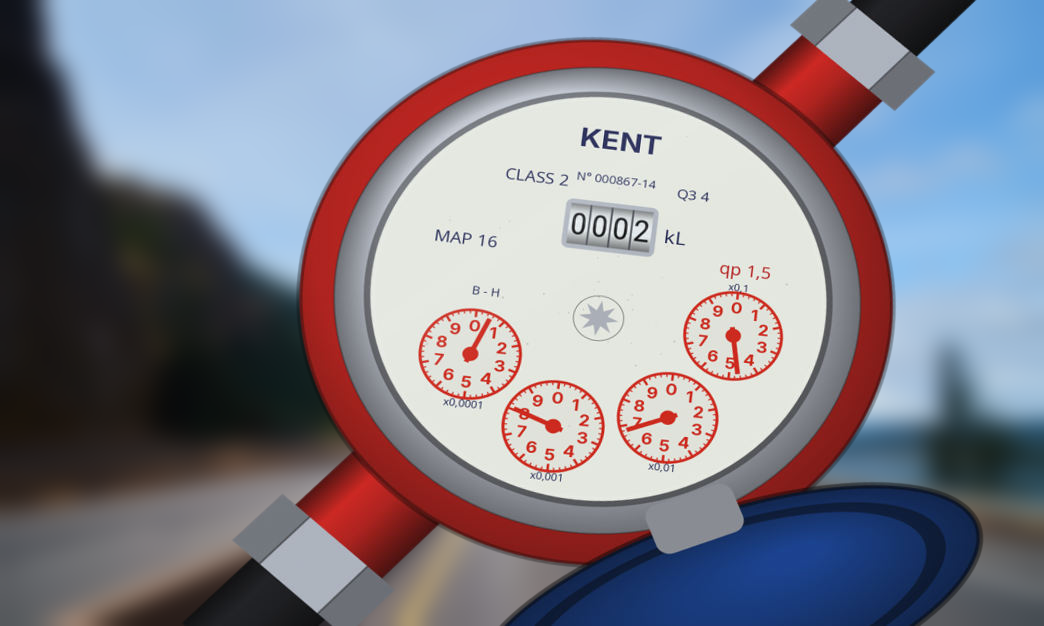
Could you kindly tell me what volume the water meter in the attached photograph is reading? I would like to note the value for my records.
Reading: 2.4680 kL
